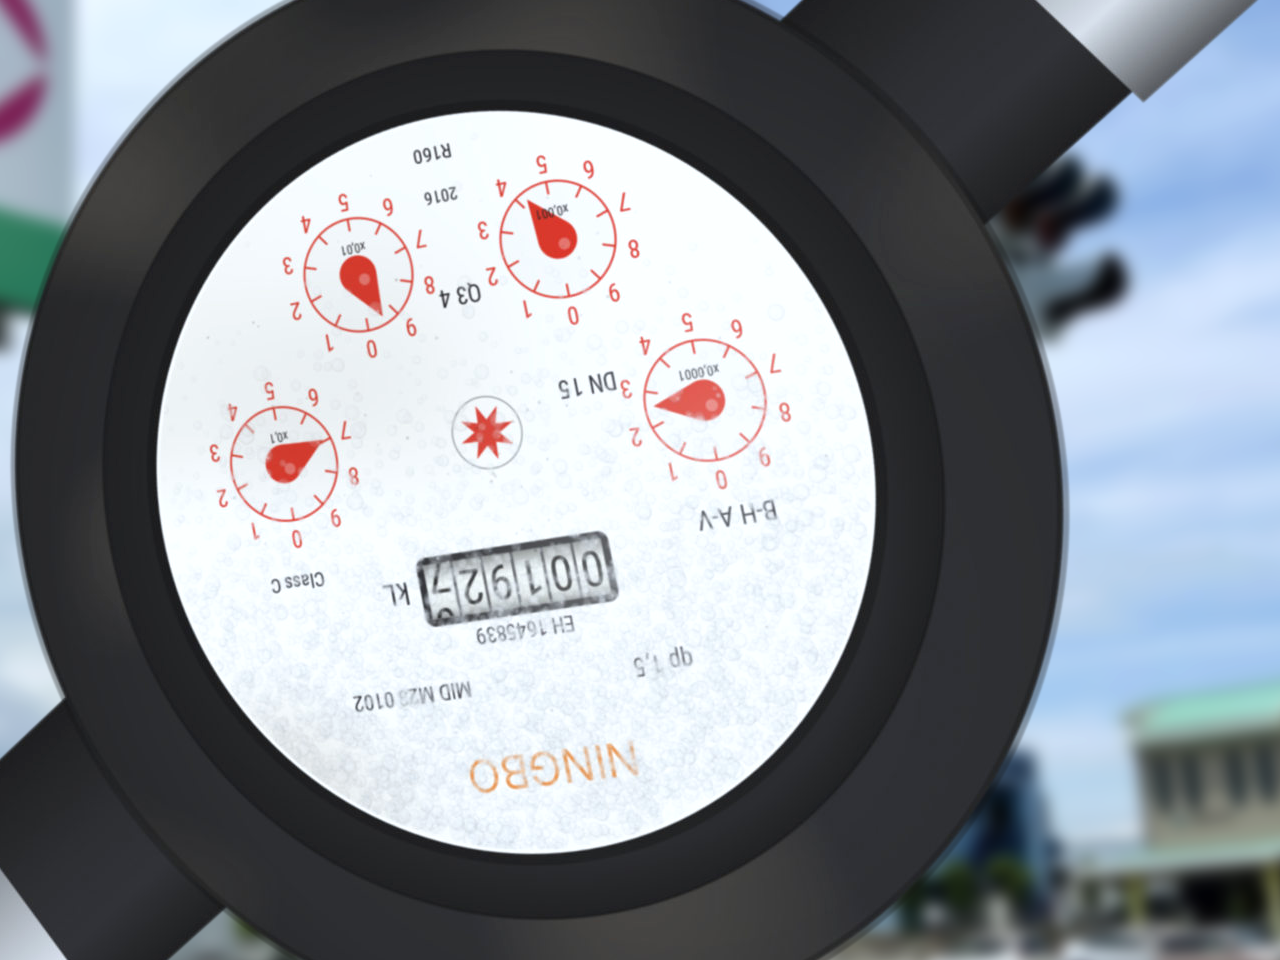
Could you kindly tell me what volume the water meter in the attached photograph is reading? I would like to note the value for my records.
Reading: 1926.6942 kL
